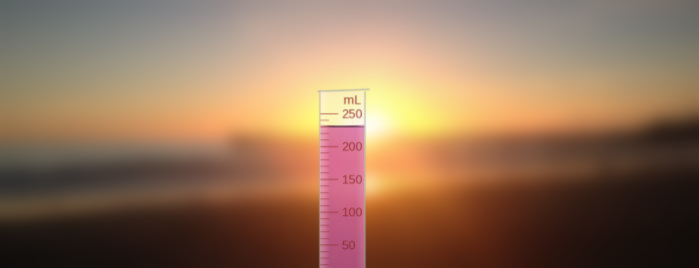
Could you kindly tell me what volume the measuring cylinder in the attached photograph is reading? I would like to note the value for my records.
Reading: 230 mL
